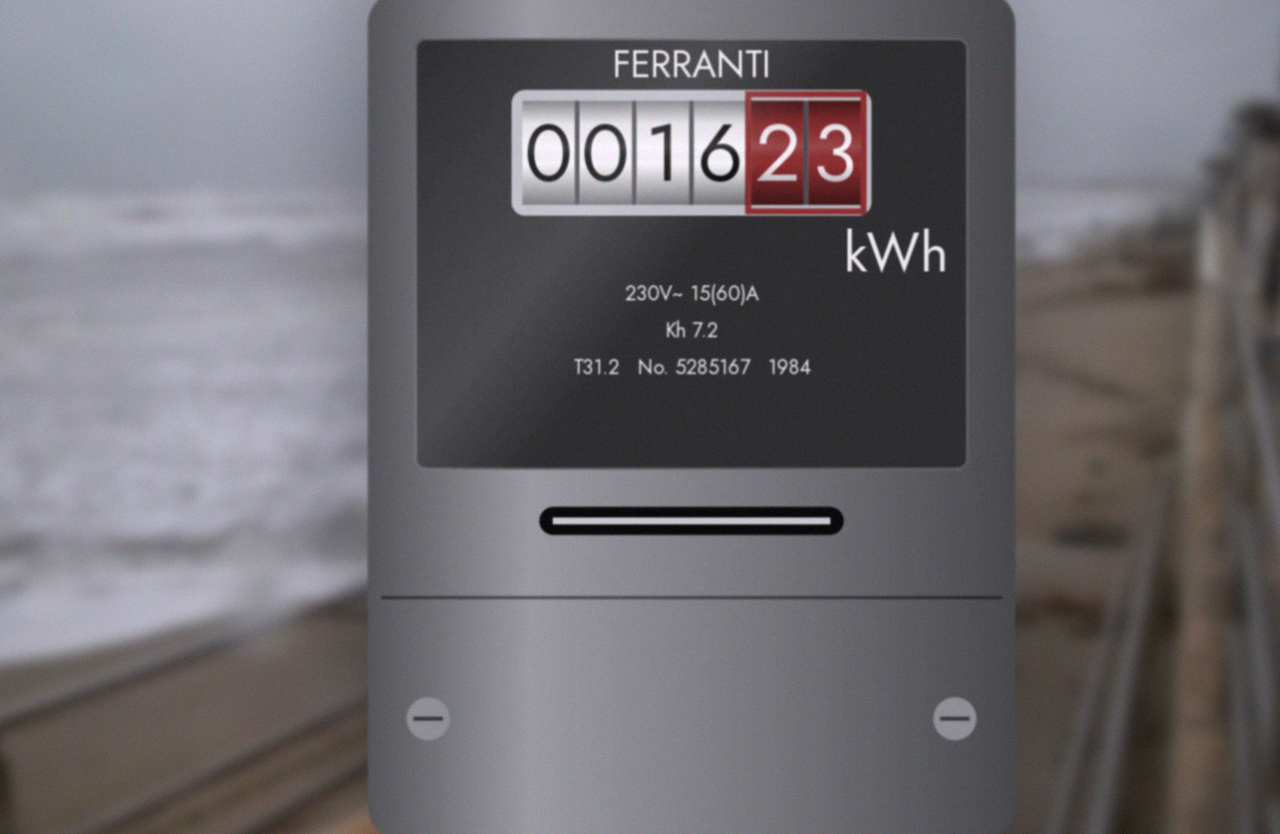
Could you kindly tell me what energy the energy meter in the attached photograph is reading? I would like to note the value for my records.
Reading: 16.23 kWh
